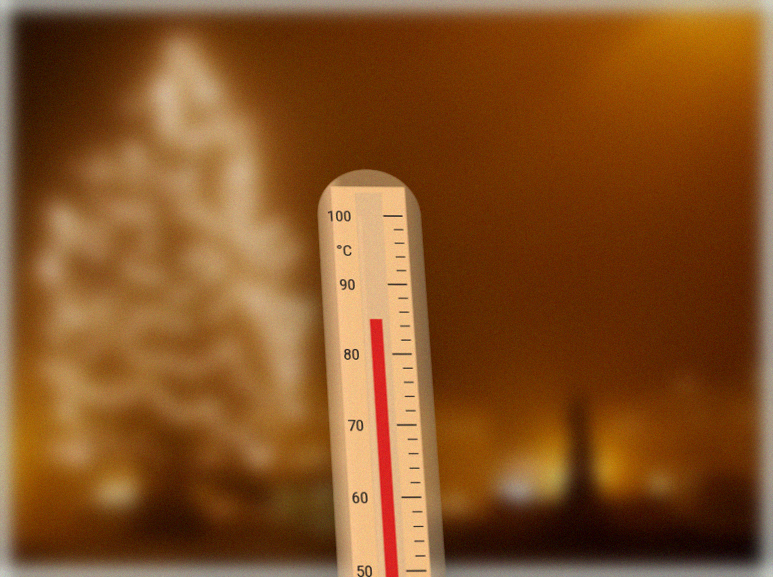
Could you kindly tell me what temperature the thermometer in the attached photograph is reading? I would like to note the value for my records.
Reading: 85 °C
